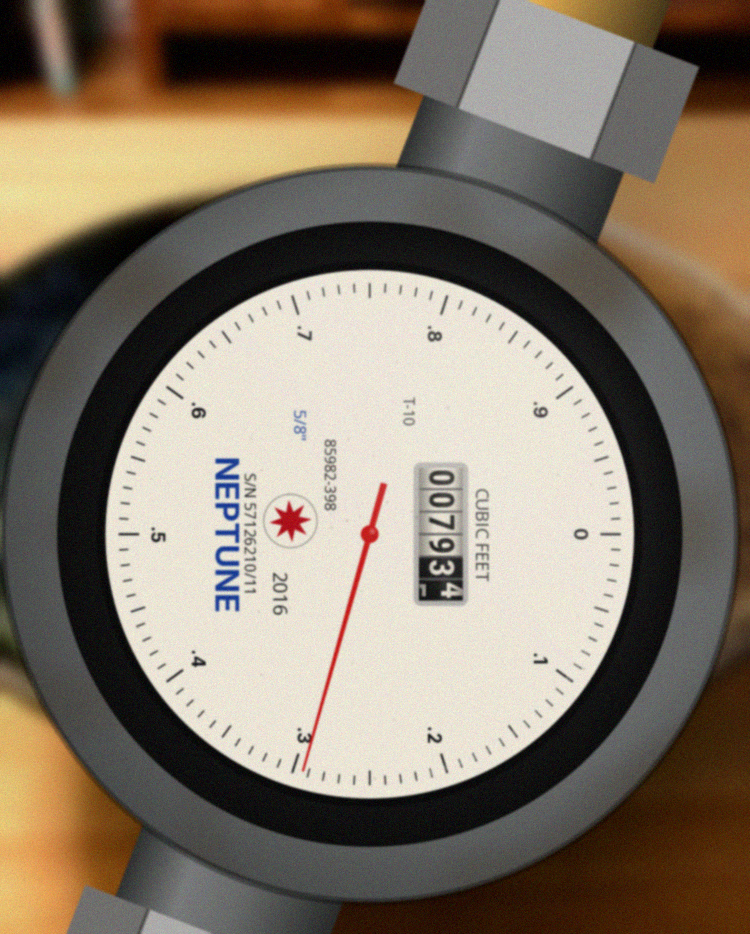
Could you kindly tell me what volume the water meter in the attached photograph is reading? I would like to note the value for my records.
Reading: 7934.29 ft³
